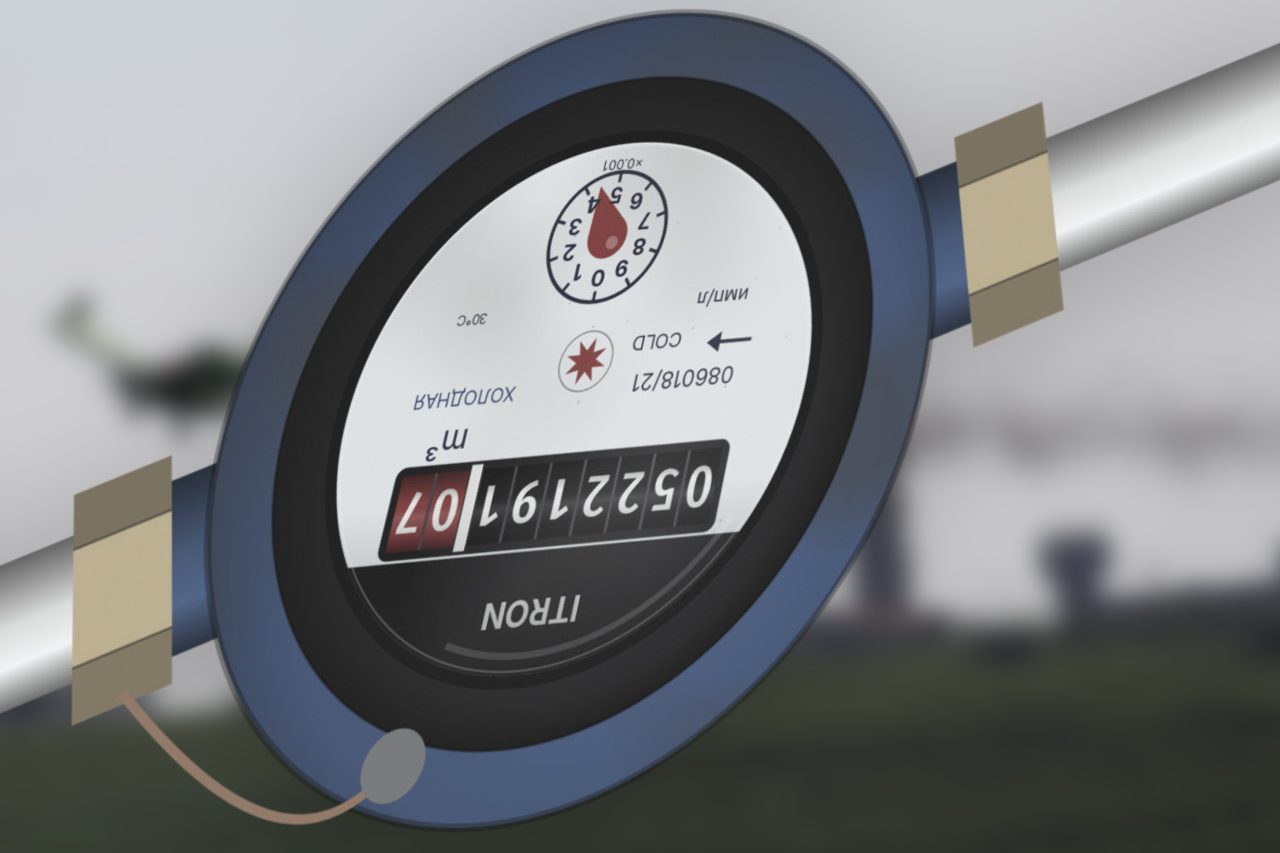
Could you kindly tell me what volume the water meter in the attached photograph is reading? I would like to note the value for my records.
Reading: 522191.074 m³
